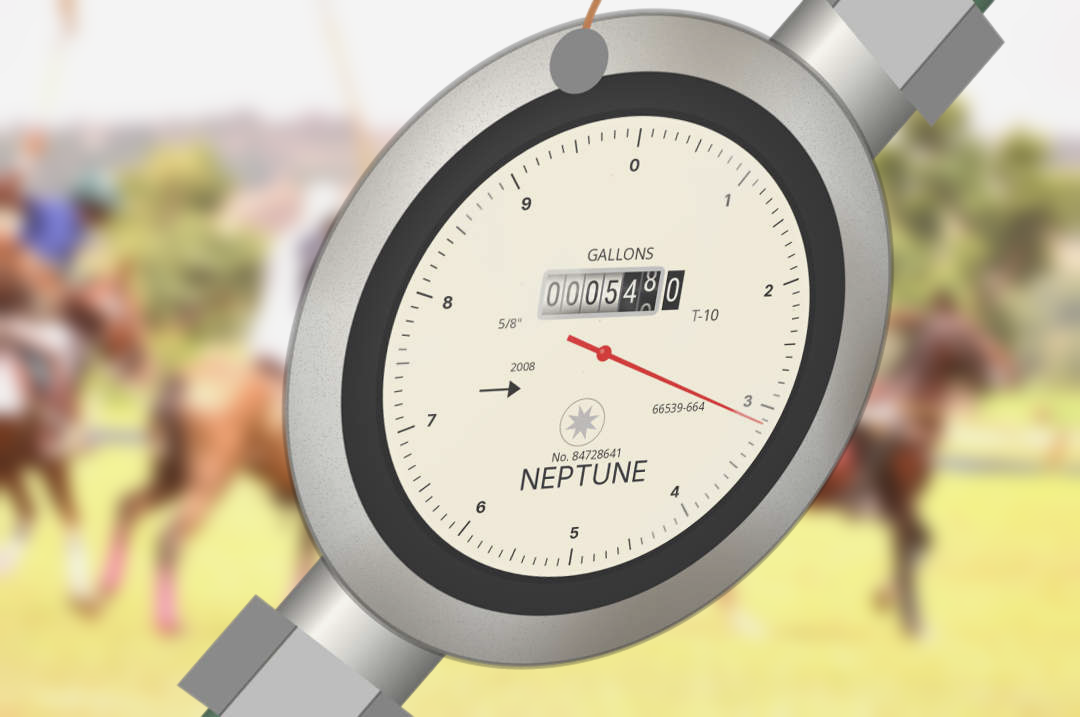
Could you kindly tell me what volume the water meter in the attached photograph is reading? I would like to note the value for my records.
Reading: 5483.1 gal
